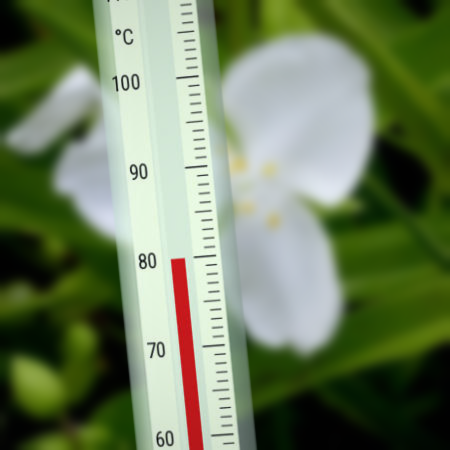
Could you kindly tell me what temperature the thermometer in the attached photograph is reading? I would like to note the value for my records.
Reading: 80 °C
